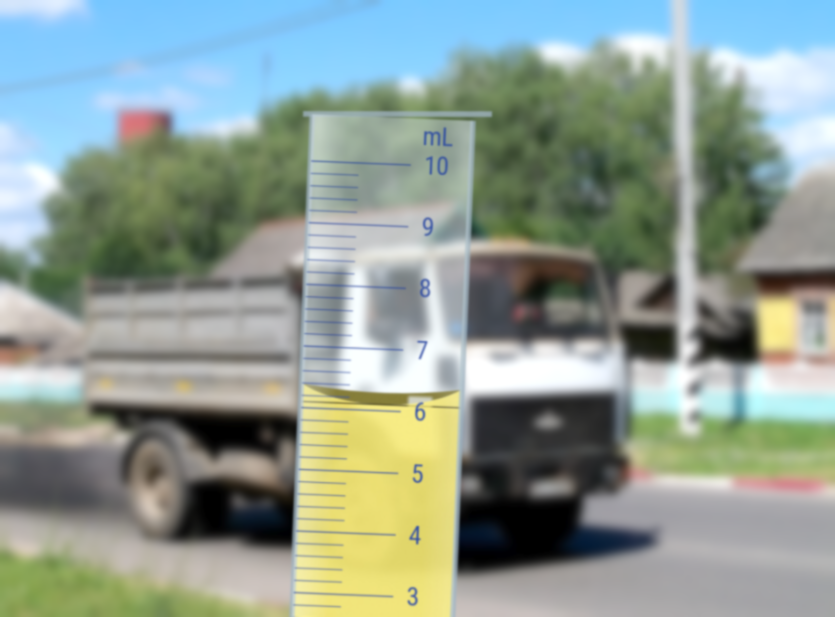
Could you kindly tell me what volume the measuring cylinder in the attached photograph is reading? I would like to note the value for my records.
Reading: 6.1 mL
